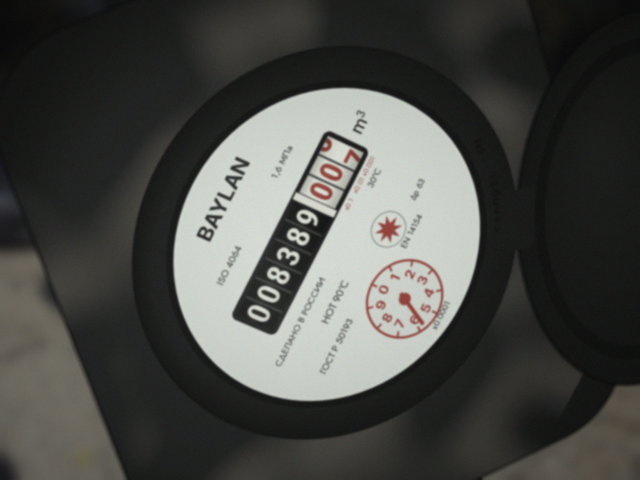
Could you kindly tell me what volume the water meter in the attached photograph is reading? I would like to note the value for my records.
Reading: 8389.0065 m³
